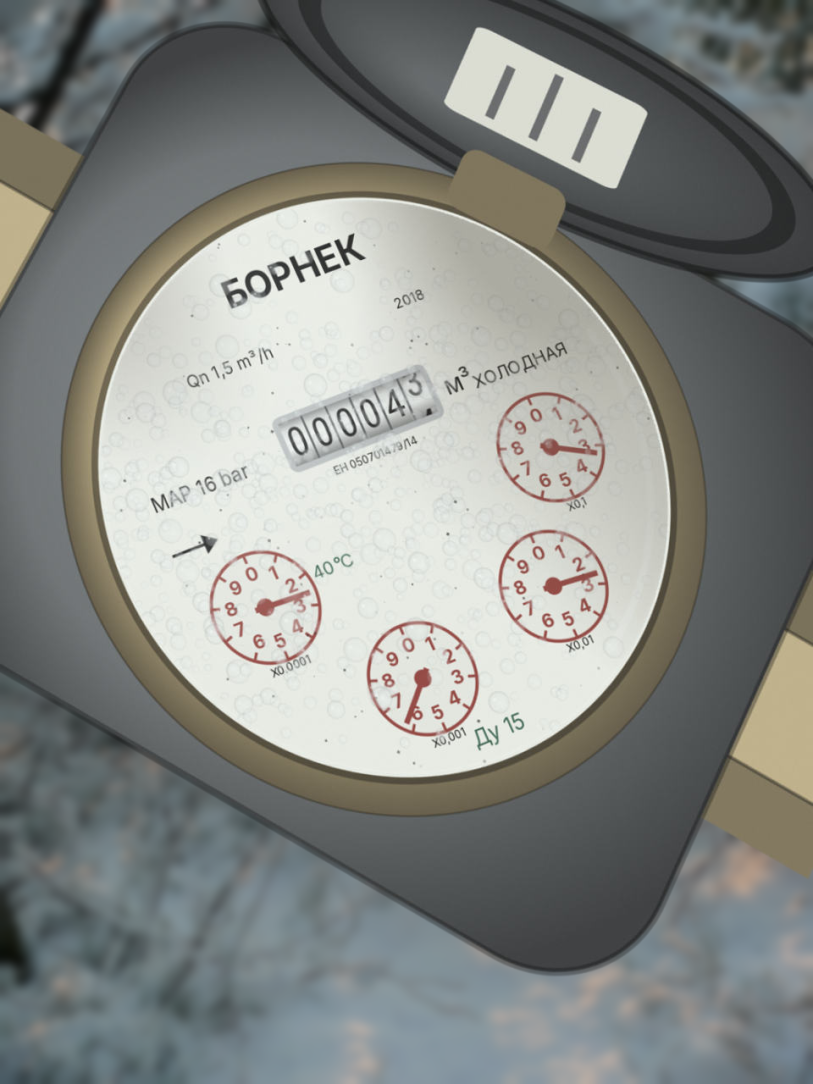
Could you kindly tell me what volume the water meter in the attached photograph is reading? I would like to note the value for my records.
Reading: 43.3262 m³
